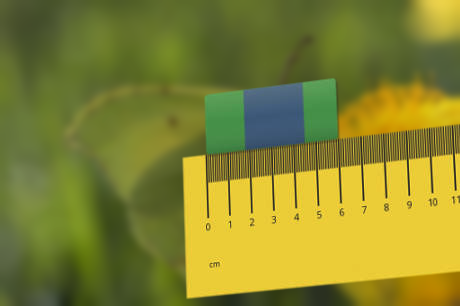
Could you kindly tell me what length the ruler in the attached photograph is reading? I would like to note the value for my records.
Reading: 6 cm
